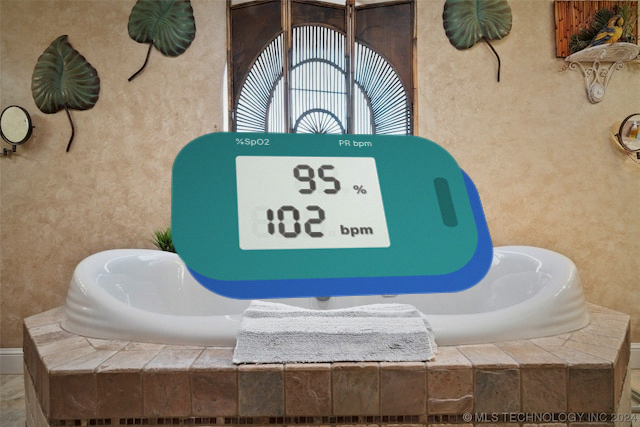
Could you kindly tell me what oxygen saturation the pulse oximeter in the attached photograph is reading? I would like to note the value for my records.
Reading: 95 %
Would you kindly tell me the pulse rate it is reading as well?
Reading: 102 bpm
